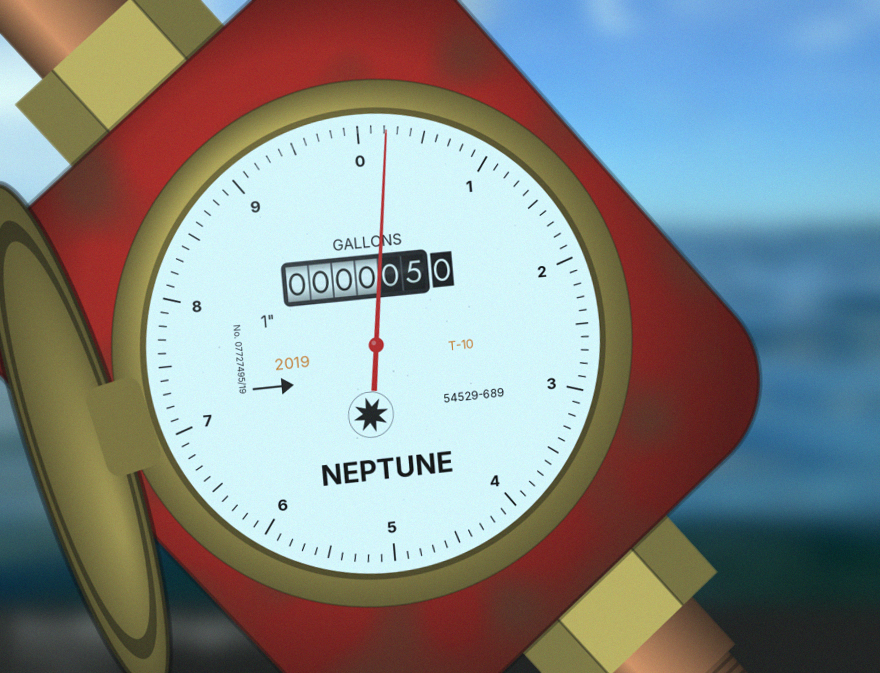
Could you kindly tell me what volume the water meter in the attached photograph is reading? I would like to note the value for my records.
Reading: 50.2 gal
